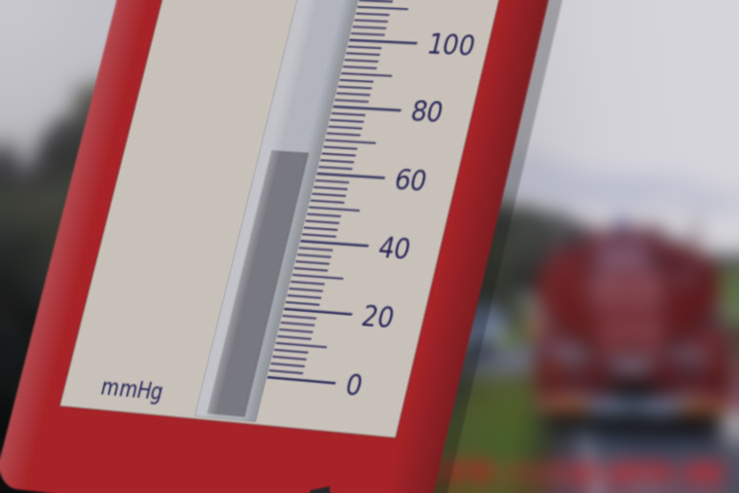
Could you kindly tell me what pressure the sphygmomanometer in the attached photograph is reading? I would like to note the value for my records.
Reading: 66 mmHg
